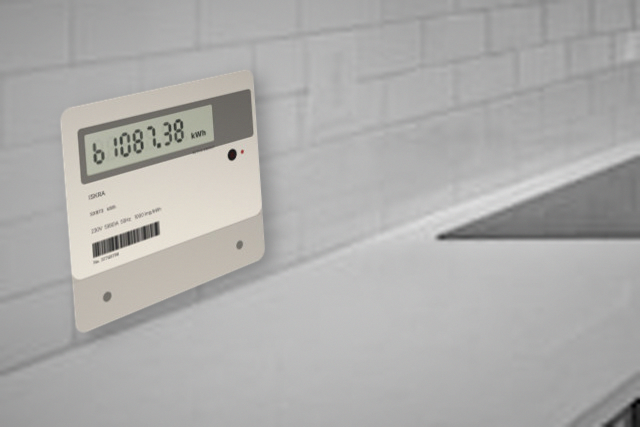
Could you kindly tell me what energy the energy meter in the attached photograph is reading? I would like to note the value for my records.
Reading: 61087.38 kWh
